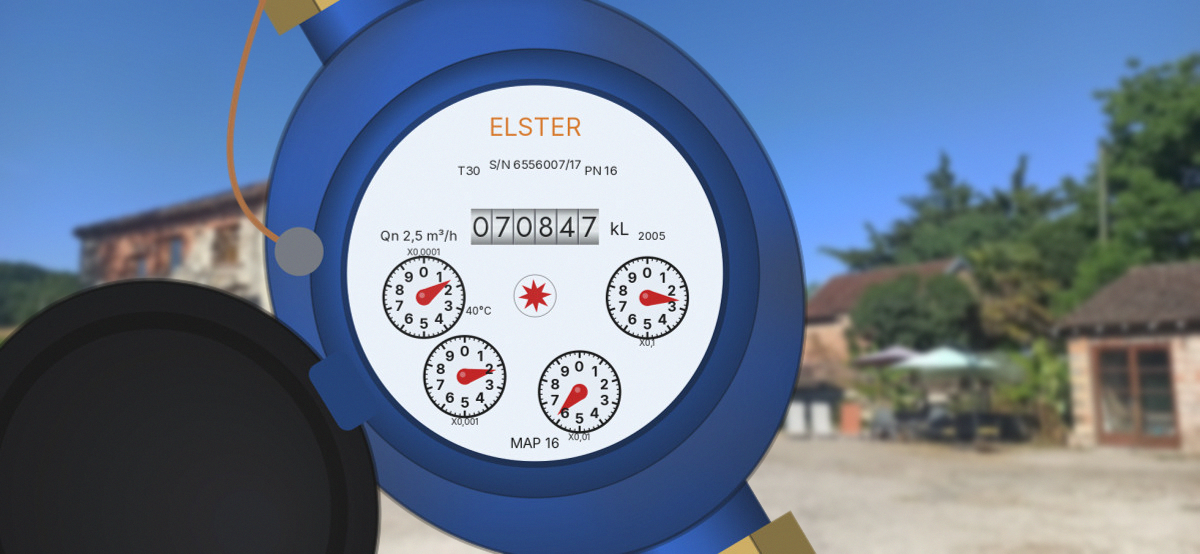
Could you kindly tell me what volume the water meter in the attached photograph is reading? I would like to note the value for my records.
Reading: 70847.2621 kL
